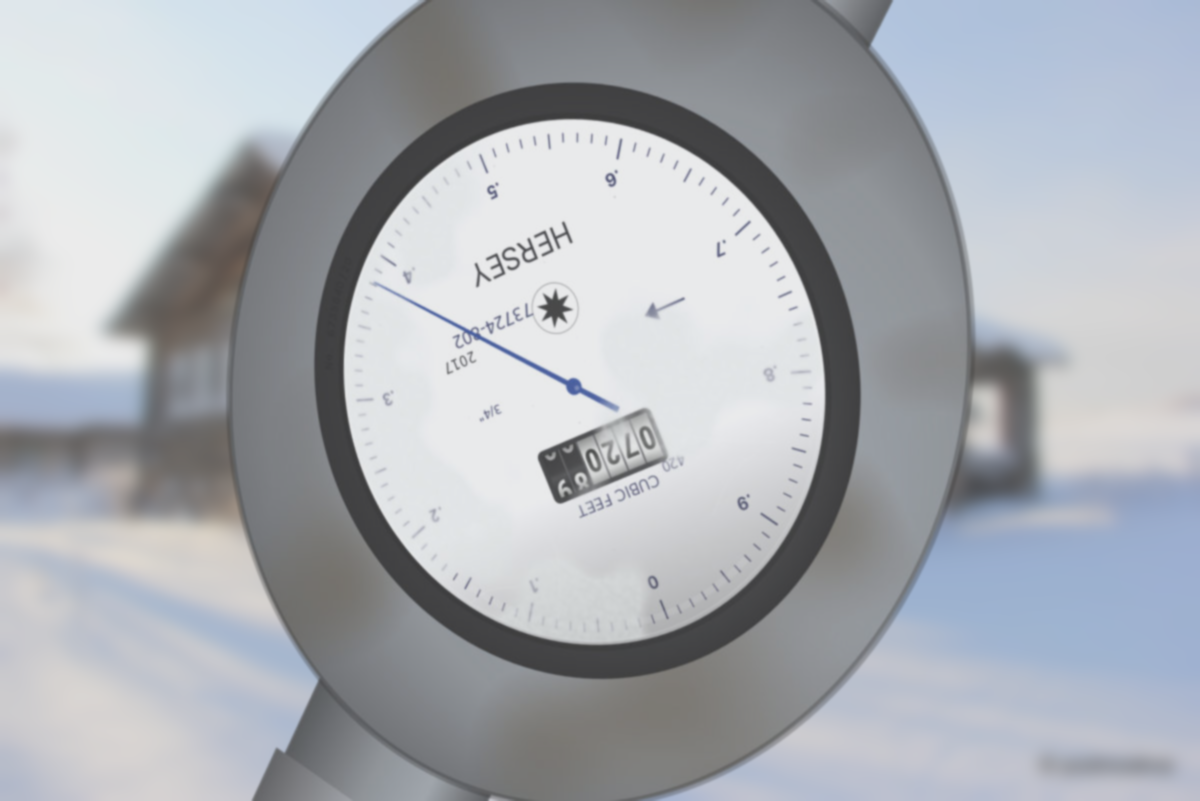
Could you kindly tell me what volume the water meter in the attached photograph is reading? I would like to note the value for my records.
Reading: 72089.38 ft³
